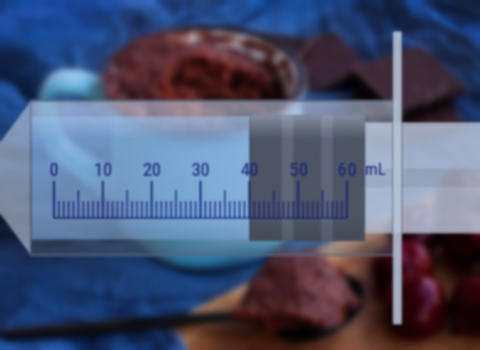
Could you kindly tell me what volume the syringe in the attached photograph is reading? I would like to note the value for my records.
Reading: 40 mL
